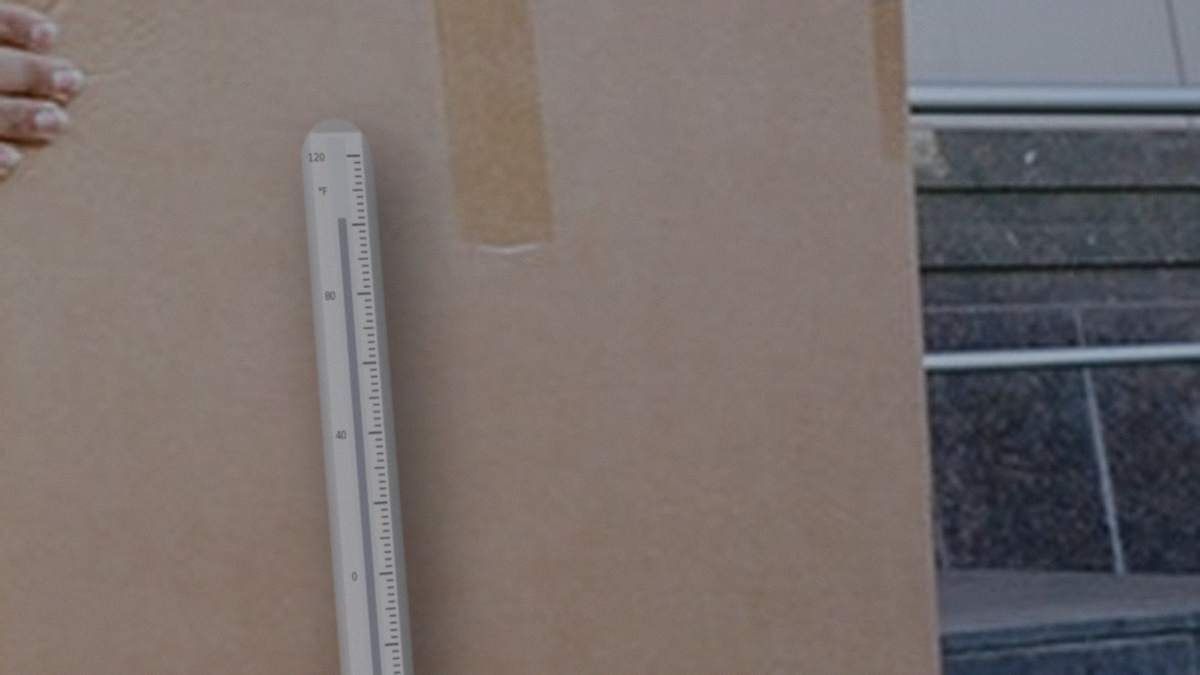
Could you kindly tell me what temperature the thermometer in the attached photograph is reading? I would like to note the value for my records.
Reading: 102 °F
